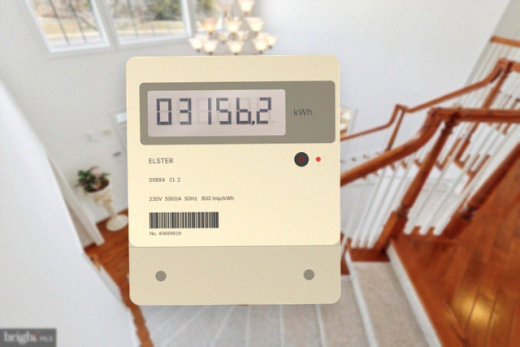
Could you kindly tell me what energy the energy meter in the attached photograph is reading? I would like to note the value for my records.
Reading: 3156.2 kWh
